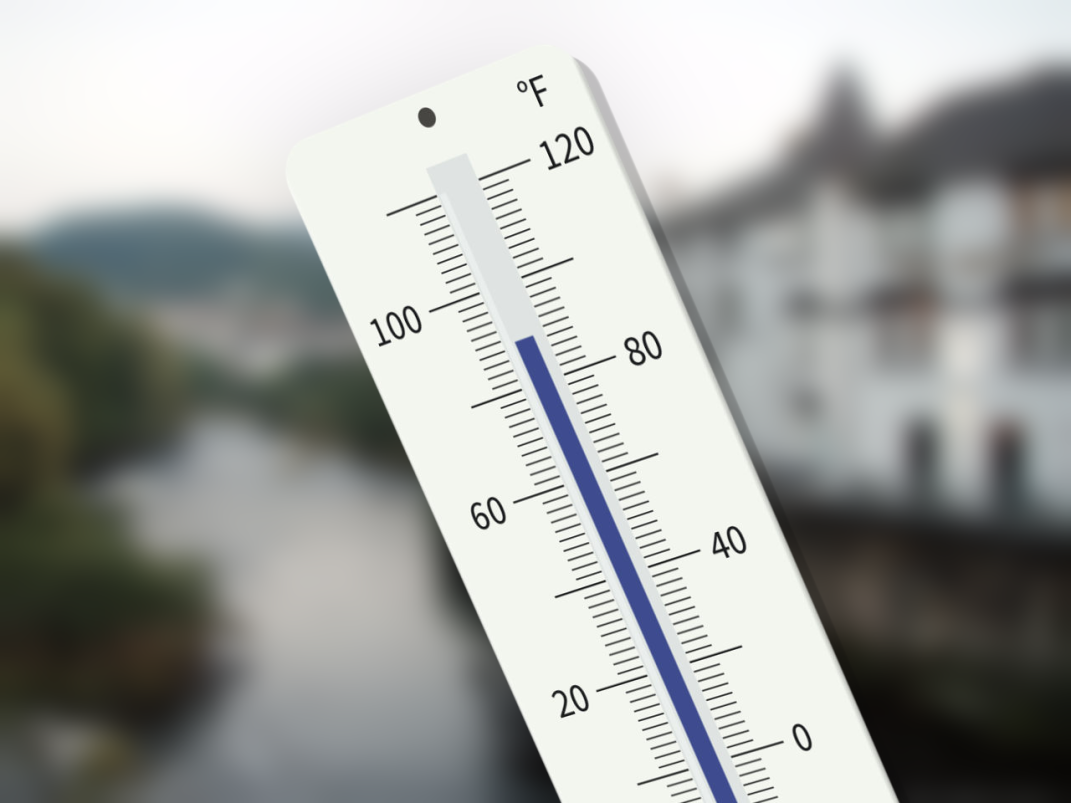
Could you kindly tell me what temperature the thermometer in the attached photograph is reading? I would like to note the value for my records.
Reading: 89 °F
